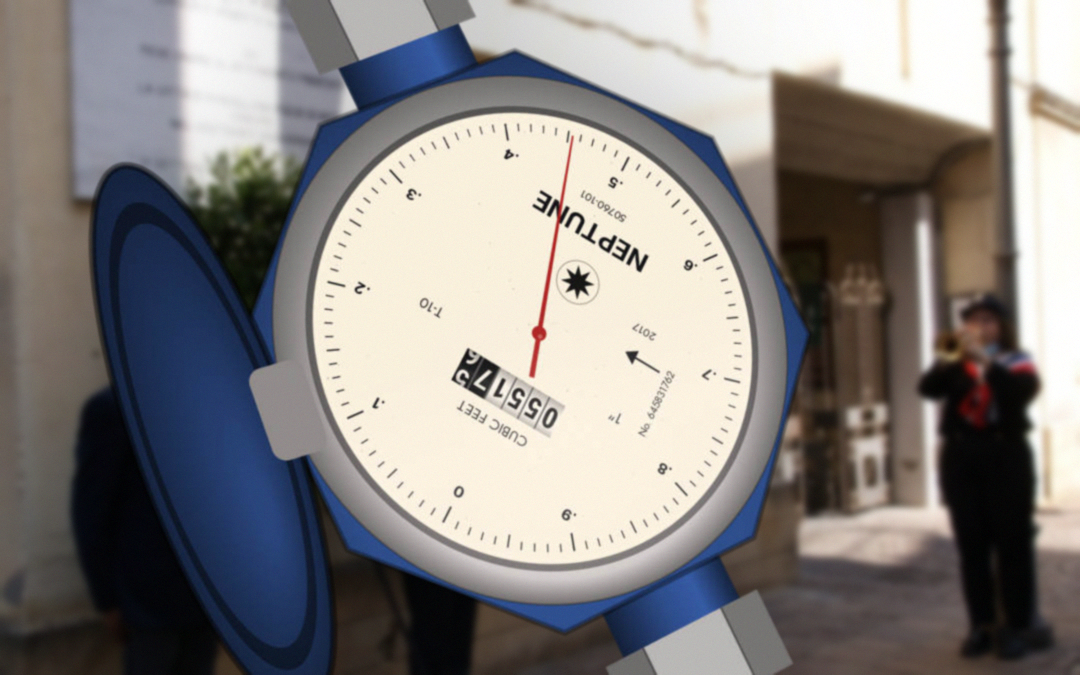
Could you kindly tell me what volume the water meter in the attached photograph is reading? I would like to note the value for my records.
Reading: 55175.45 ft³
